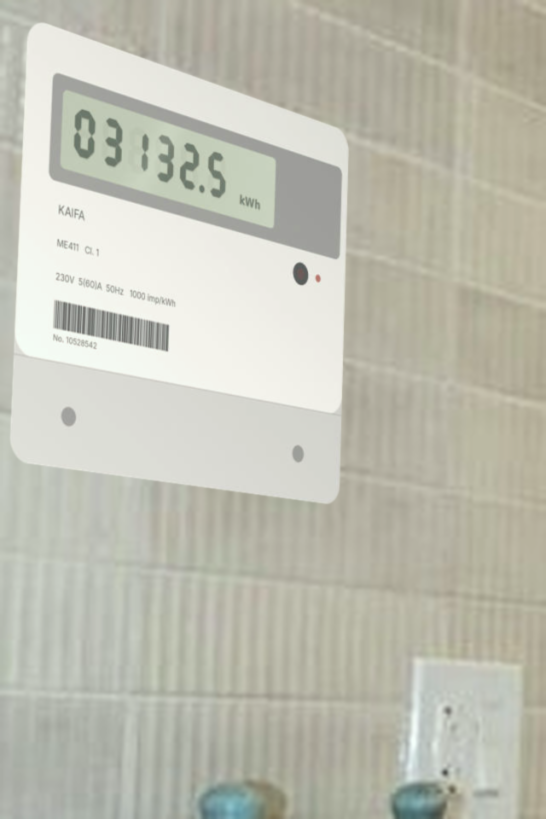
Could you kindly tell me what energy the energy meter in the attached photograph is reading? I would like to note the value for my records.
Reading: 3132.5 kWh
